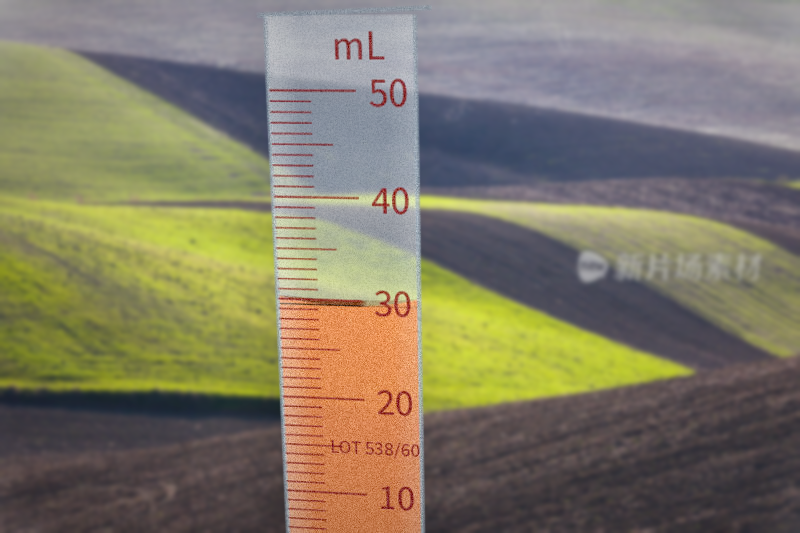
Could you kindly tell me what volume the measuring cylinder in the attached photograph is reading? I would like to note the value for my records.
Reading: 29.5 mL
